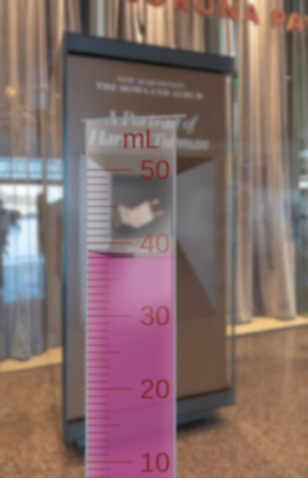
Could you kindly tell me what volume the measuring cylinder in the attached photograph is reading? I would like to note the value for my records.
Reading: 38 mL
